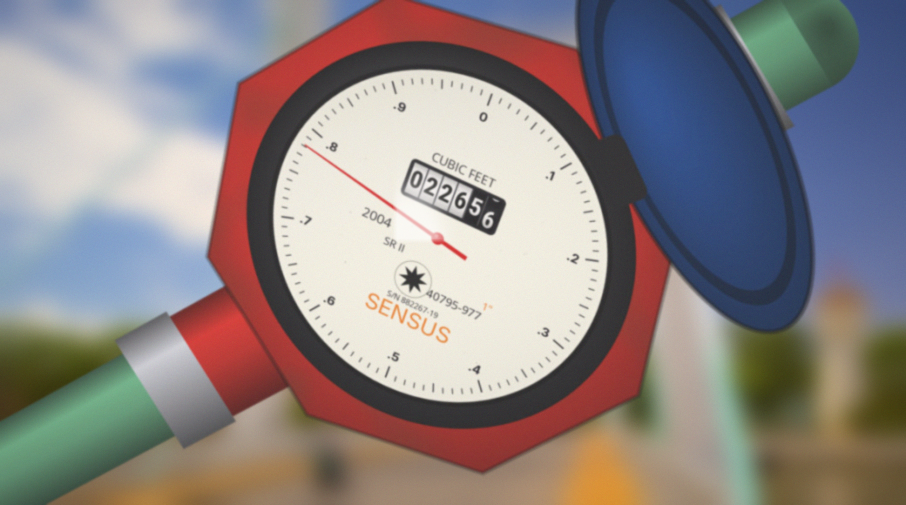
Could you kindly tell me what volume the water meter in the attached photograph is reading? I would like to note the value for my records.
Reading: 22655.78 ft³
